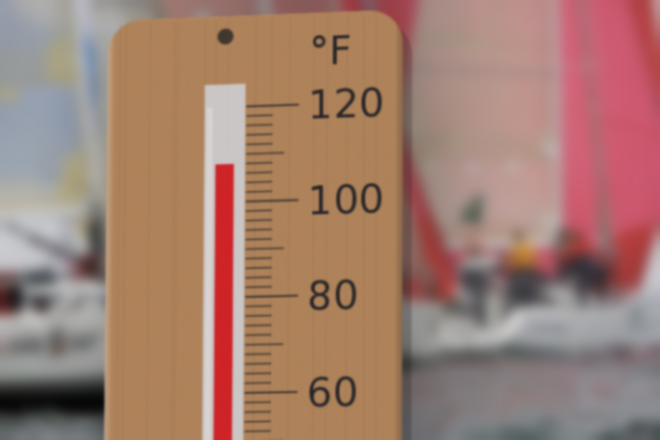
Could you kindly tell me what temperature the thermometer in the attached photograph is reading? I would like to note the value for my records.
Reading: 108 °F
